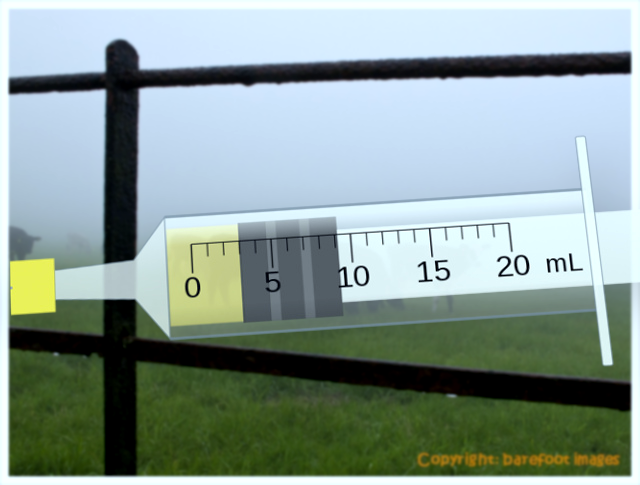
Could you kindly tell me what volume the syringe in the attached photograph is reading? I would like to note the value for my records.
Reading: 3 mL
